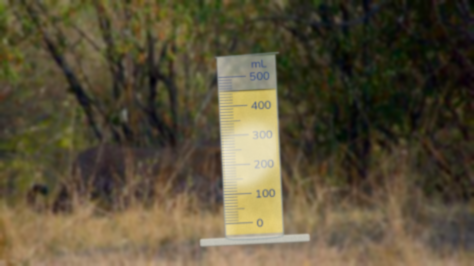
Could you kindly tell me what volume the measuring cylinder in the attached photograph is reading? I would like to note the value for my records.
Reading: 450 mL
